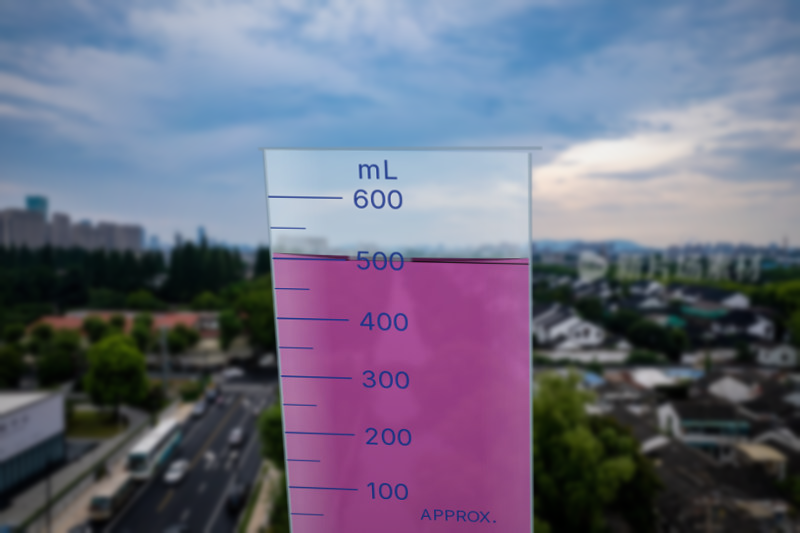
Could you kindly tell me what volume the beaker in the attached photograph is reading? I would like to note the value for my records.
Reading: 500 mL
